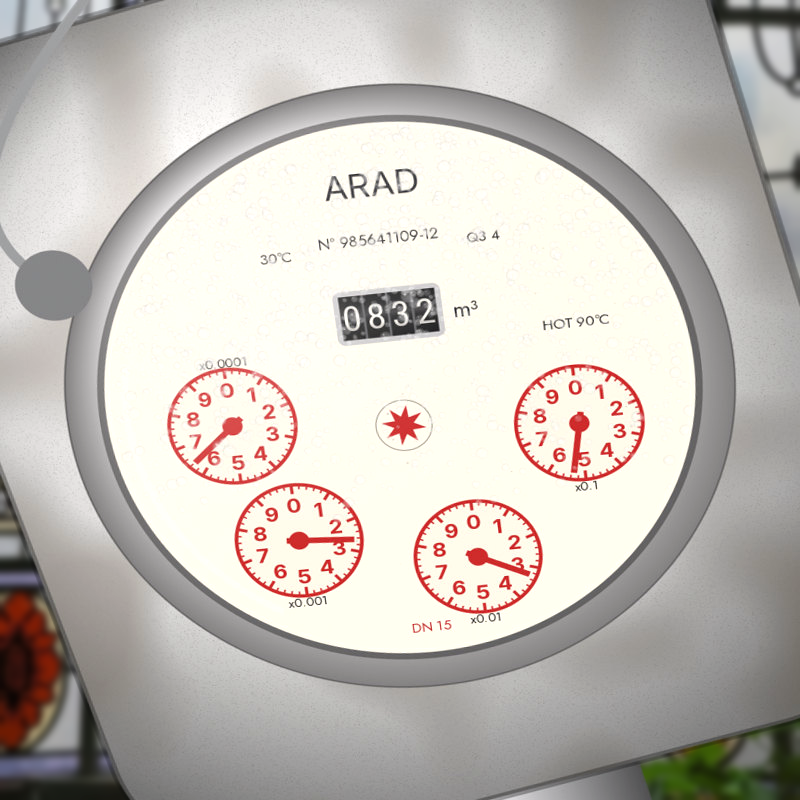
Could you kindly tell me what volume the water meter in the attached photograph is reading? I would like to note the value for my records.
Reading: 832.5326 m³
